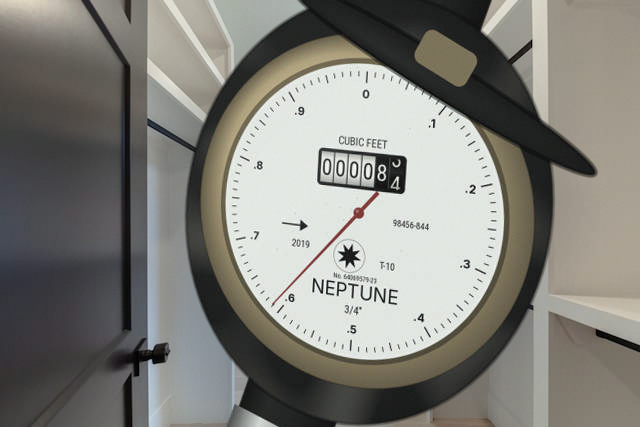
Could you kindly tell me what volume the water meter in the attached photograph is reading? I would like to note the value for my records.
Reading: 83.61 ft³
